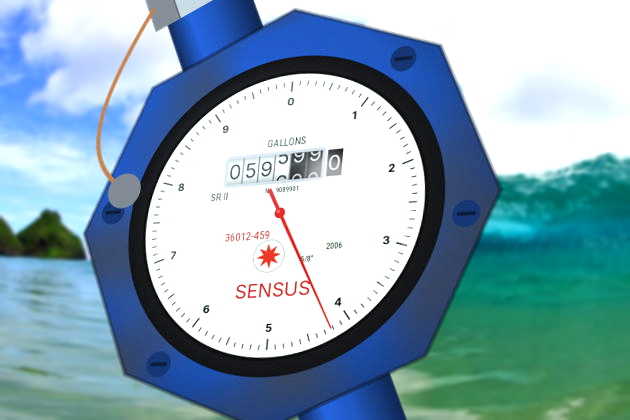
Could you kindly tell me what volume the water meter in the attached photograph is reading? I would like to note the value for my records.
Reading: 595994.2 gal
